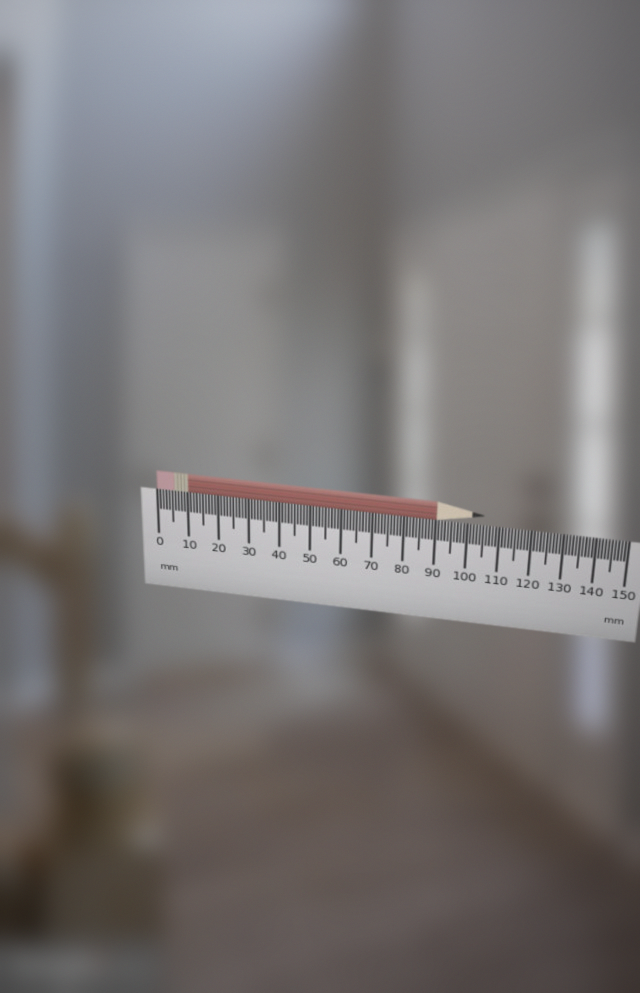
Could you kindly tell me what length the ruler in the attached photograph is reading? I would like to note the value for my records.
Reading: 105 mm
